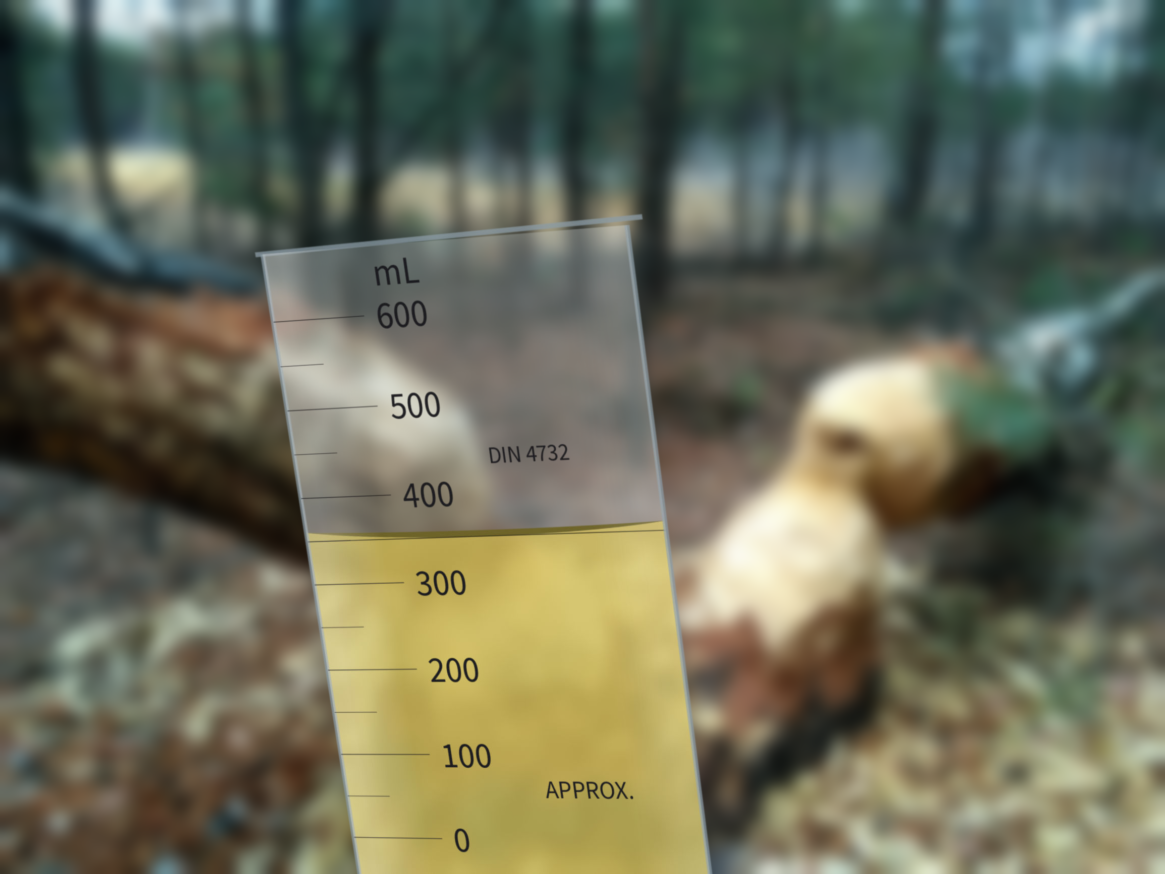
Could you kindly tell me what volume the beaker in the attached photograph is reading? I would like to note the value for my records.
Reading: 350 mL
